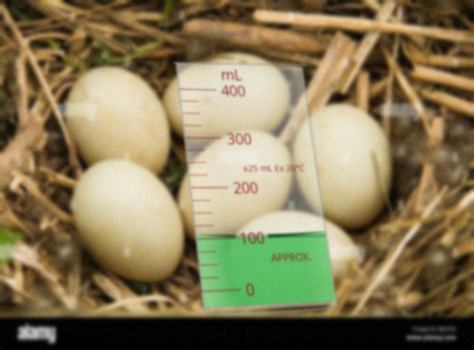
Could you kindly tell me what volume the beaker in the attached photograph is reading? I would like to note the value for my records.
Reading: 100 mL
